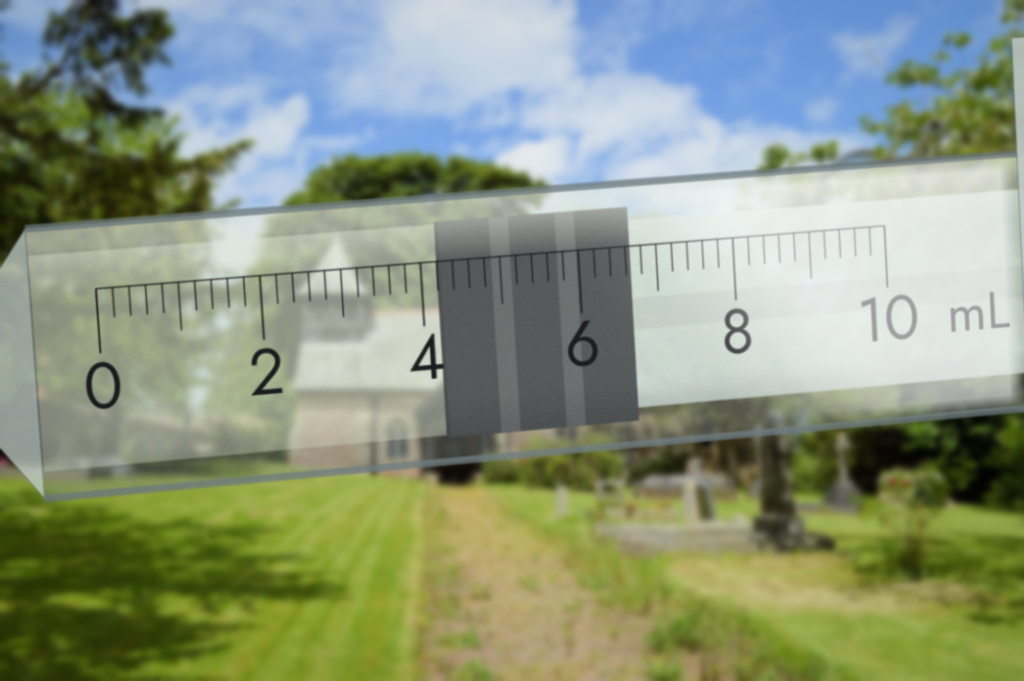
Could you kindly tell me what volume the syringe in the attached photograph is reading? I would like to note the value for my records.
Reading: 4.2 mL
